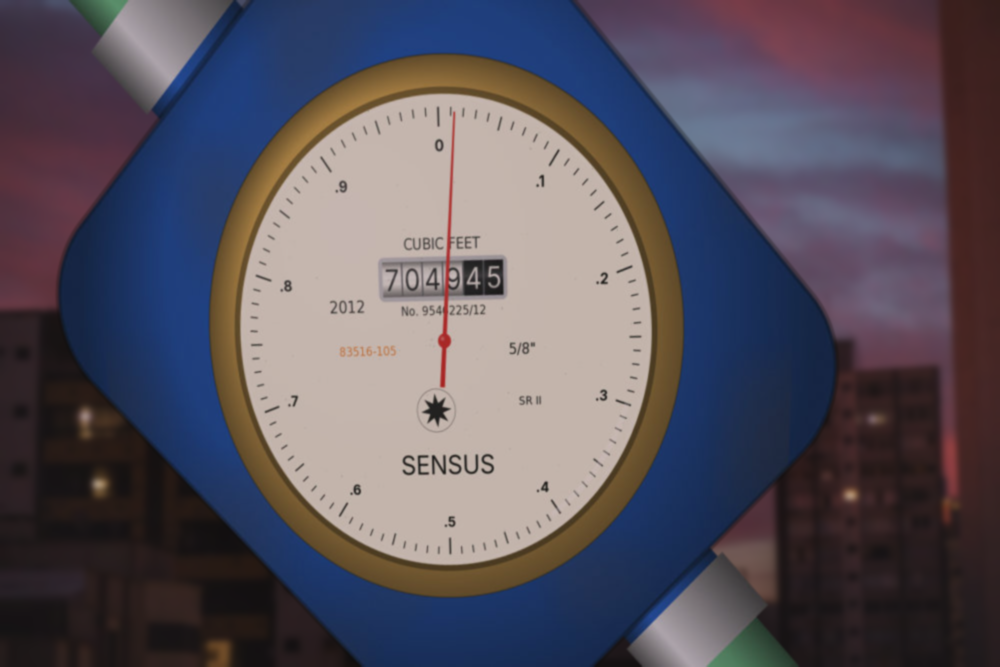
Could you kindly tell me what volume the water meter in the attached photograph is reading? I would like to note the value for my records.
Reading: 704945.01 ft³
